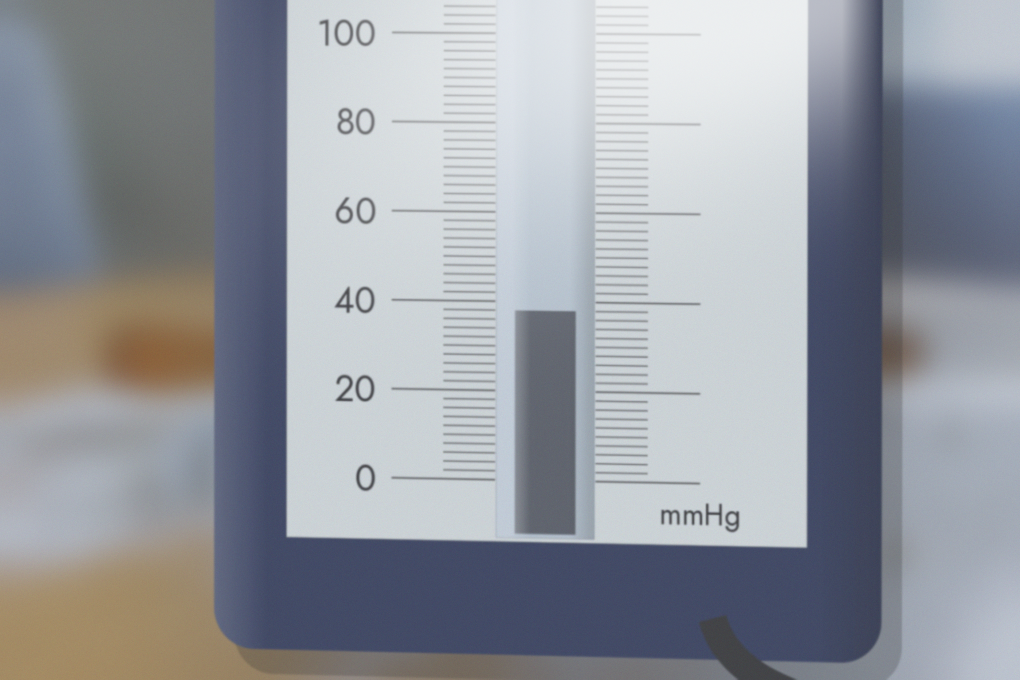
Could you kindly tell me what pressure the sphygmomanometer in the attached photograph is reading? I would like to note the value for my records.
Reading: 38 mmHg
